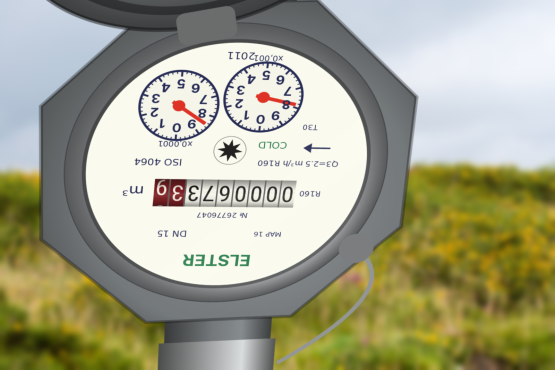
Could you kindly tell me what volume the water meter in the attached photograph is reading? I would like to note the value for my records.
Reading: 673.3878 m³
